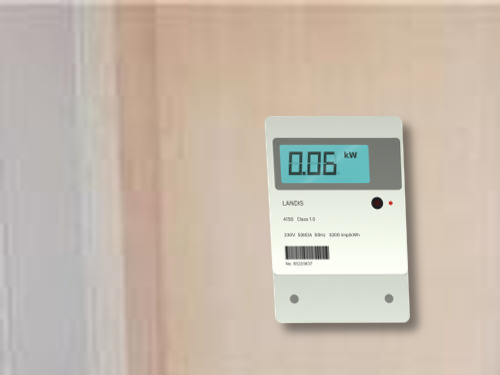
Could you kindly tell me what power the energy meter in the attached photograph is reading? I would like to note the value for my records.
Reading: 0.06 kW
